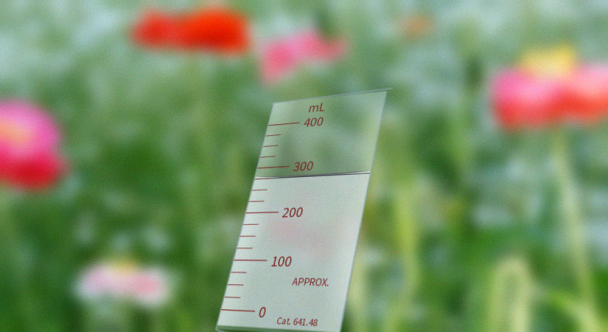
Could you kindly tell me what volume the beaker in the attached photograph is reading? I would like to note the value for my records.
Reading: 275 mL
